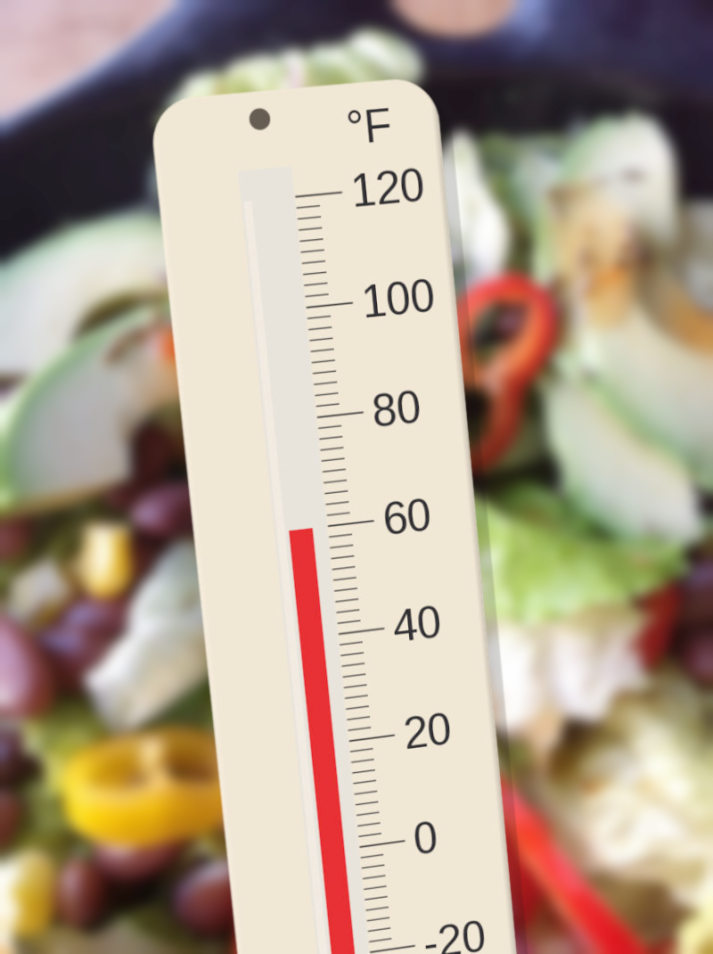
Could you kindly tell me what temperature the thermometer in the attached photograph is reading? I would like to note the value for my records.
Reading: 60 °F
